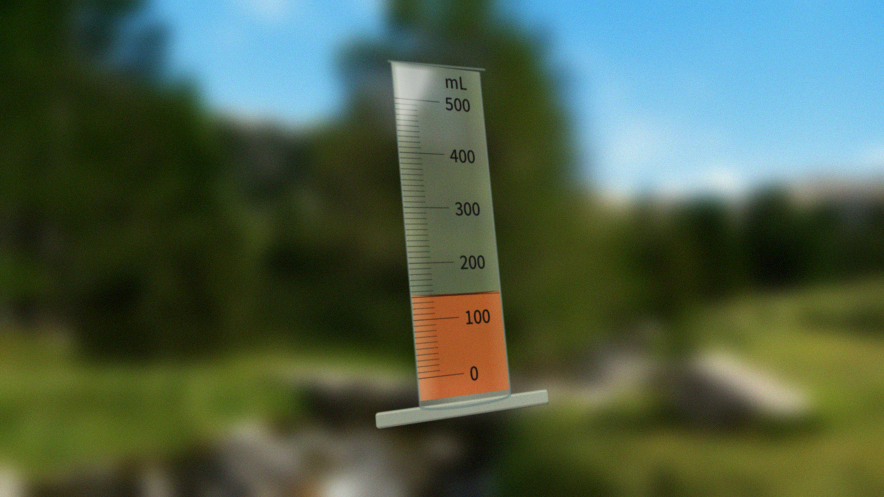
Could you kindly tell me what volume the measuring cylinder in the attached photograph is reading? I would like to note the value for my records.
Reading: 140 mL
